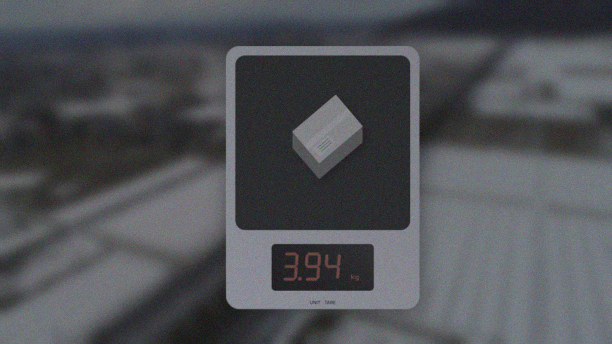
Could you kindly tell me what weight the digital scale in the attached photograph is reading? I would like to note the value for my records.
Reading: 3.94 kg
